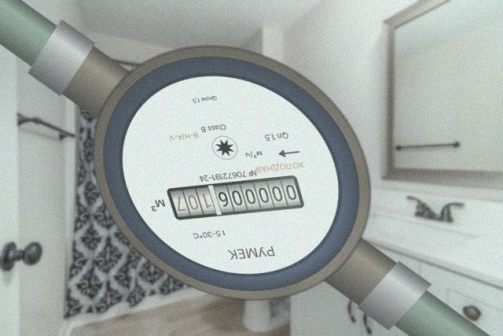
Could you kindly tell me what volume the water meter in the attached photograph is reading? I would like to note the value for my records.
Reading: 6.107 m³
